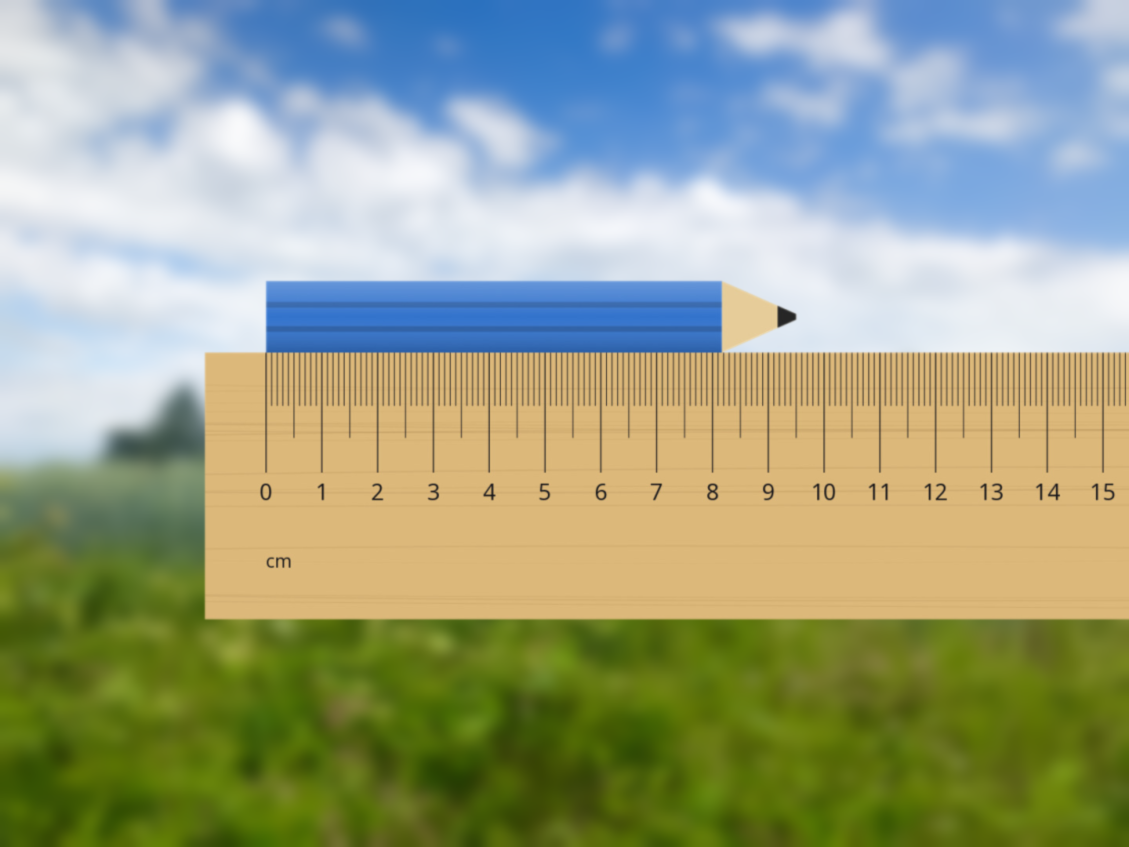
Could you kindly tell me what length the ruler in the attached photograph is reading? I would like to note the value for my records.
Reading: 9.5 cm
